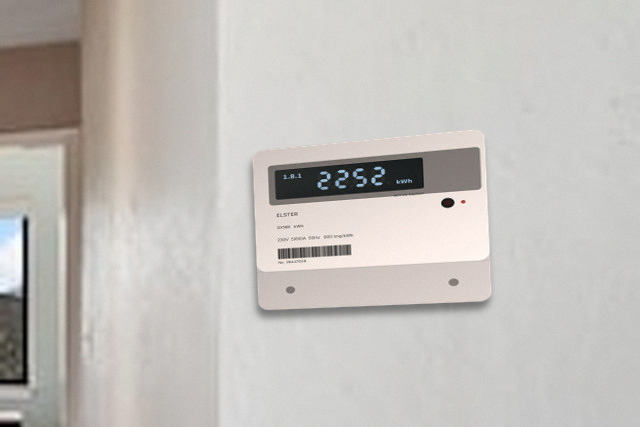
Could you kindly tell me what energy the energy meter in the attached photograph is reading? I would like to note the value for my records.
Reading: 2252 kWh
